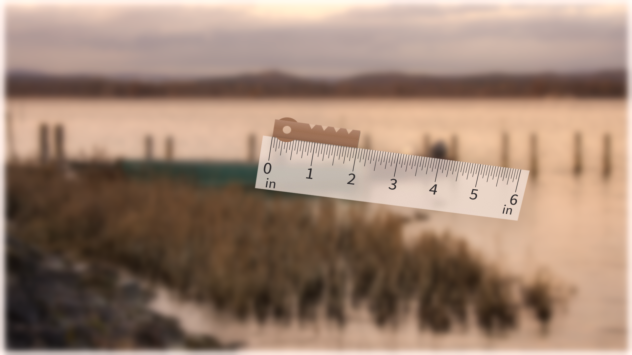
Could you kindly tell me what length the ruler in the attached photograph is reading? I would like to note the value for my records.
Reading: 2 in
